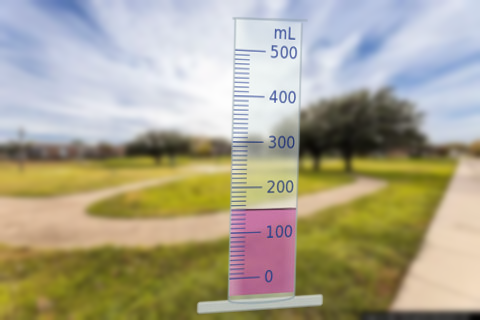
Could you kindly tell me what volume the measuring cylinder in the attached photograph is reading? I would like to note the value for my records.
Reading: 150 mL
